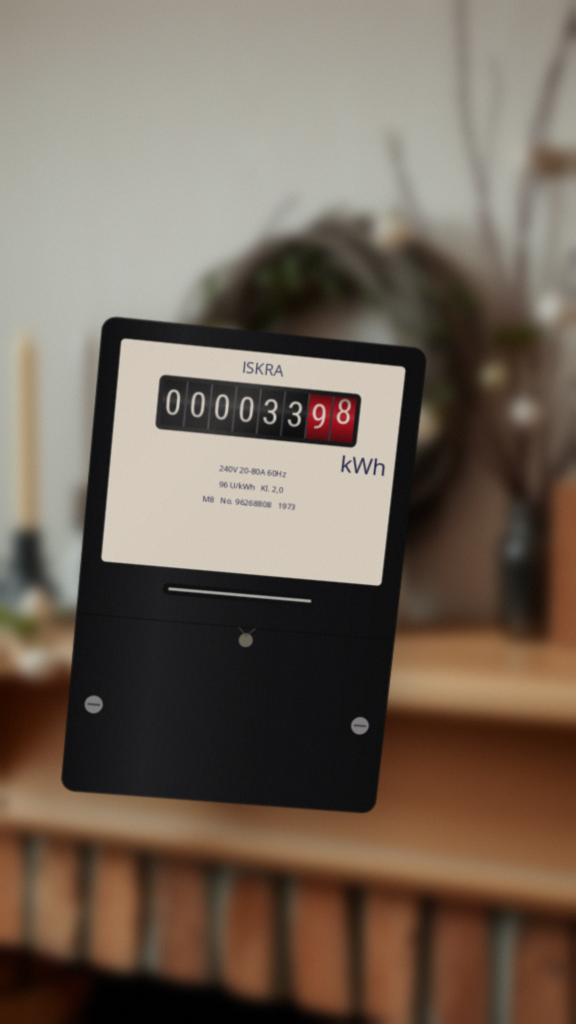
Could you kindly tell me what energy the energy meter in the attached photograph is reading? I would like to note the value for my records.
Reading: 33.98 kWh
